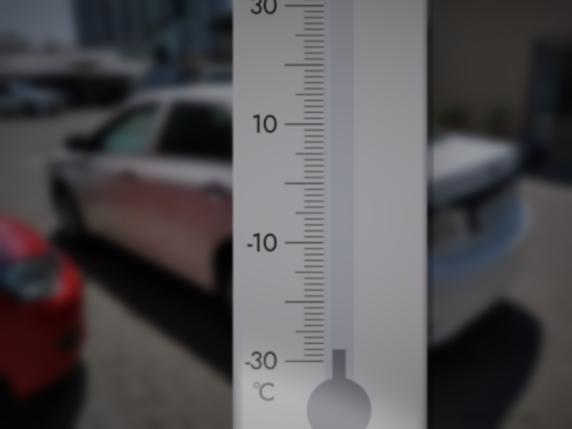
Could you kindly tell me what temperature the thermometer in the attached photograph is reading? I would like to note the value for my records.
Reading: -28 °C
